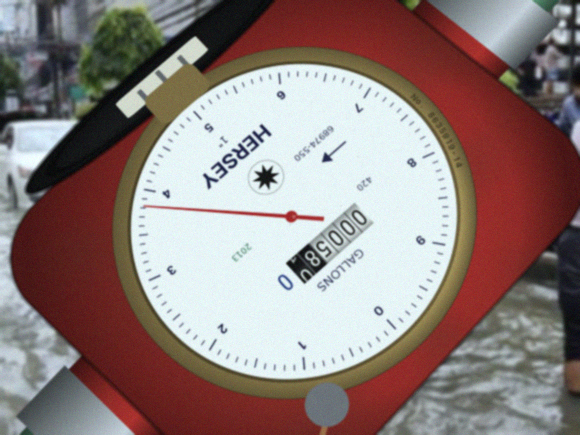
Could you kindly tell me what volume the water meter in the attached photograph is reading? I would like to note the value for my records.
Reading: 5803.8 gal
